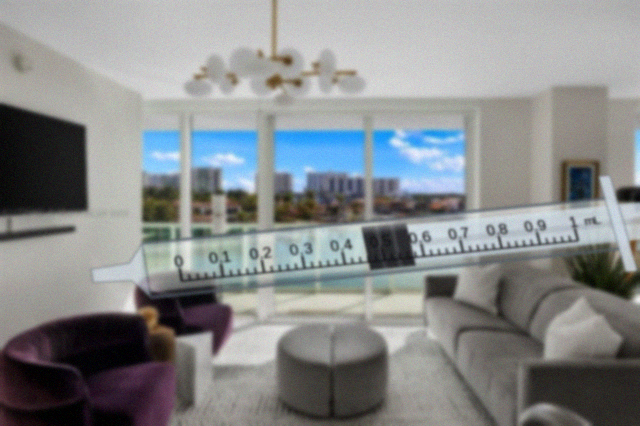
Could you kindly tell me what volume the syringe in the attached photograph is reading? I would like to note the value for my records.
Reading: 0.46 mL
